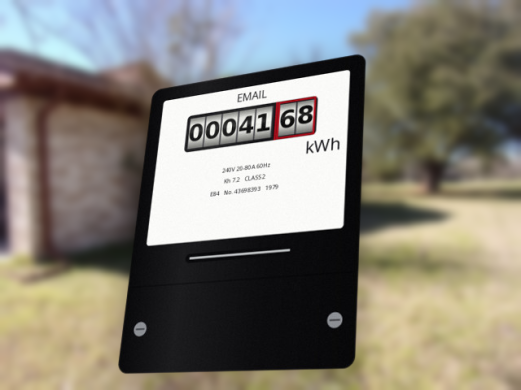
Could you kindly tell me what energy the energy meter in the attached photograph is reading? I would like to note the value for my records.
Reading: 41.68 kWh
